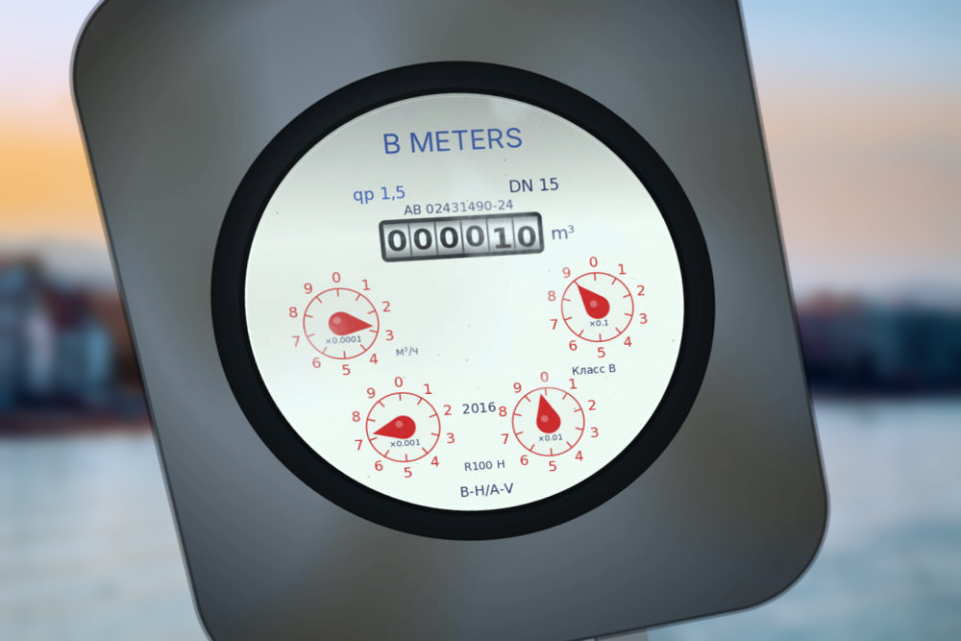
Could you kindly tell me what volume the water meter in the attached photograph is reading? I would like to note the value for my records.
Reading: 9.8972 m³
